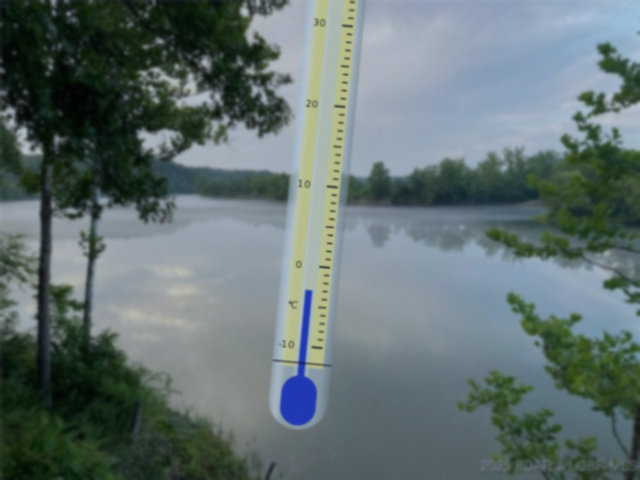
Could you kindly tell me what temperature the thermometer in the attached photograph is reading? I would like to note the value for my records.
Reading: -3 °C
